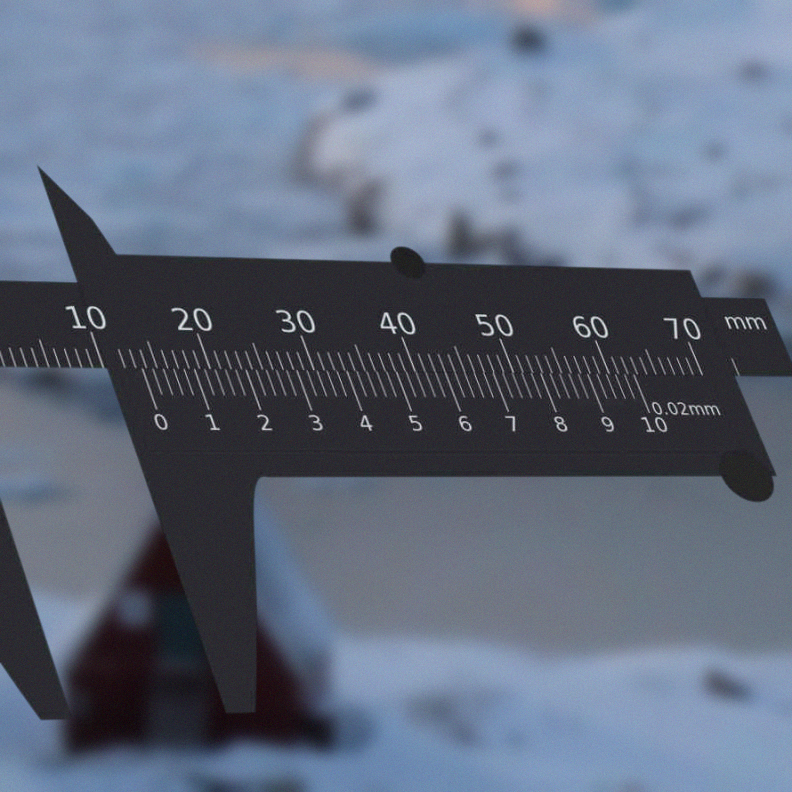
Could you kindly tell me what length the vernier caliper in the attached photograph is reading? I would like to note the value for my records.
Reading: 13.6 mm
